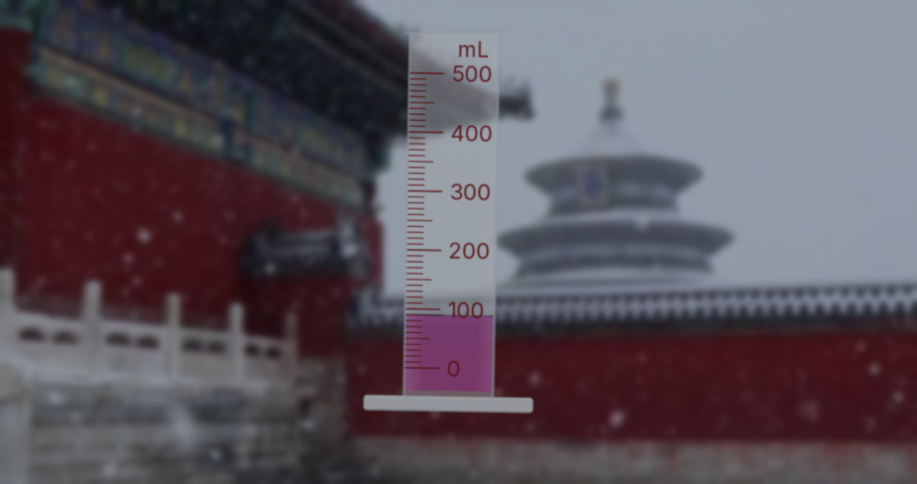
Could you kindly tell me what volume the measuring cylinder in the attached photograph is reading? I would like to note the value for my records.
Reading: 90 mL
